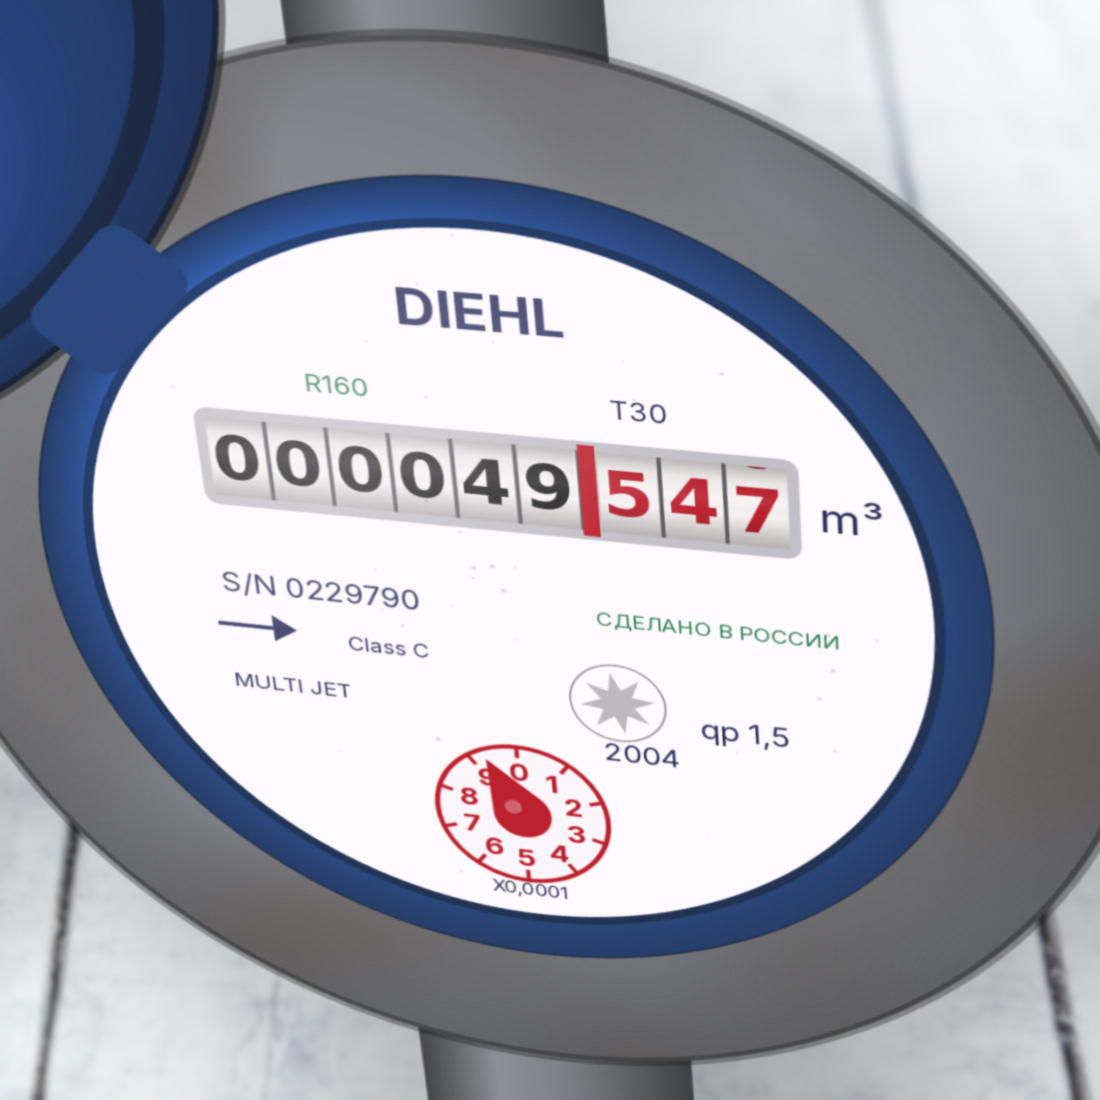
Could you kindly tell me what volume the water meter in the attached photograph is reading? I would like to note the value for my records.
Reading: 49.5469 m³
